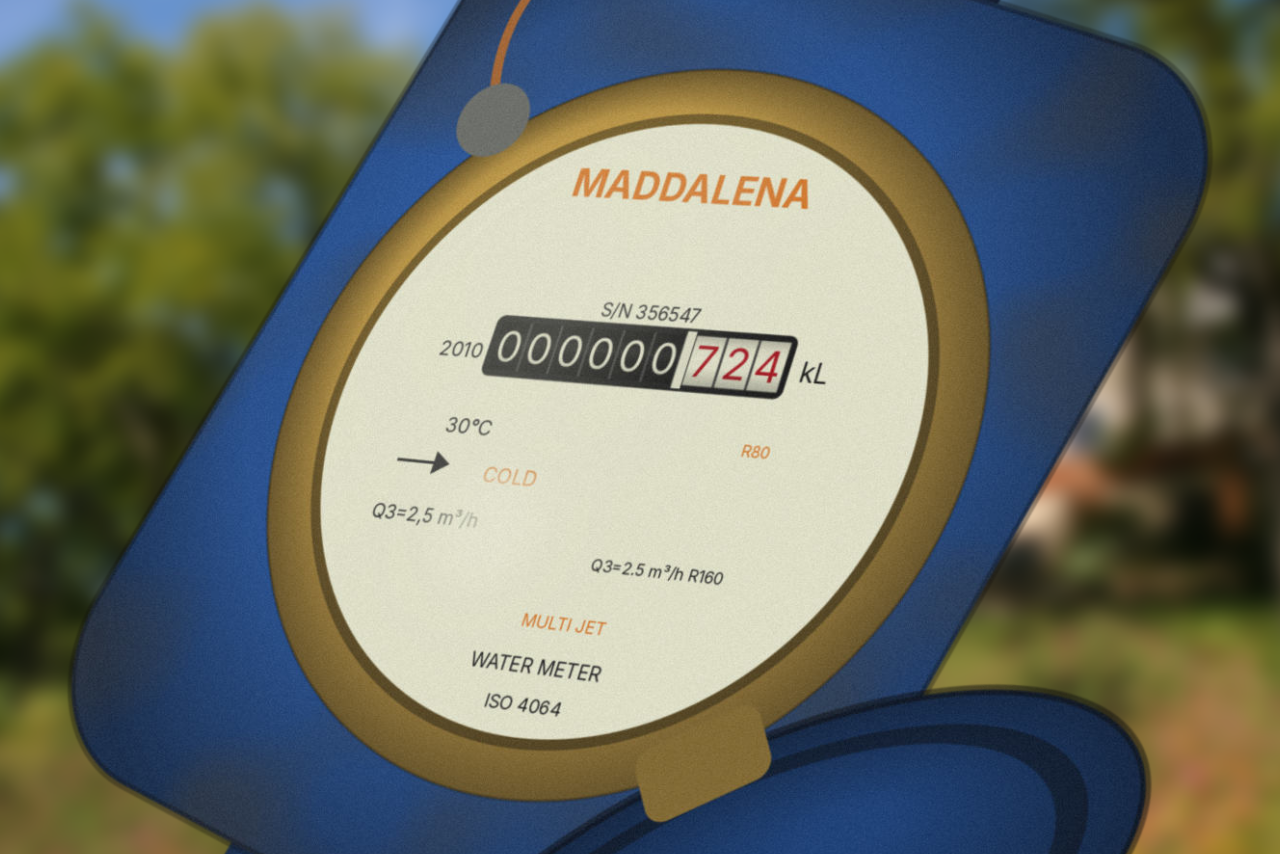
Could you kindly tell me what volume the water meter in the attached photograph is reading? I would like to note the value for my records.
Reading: 0.724 kL
